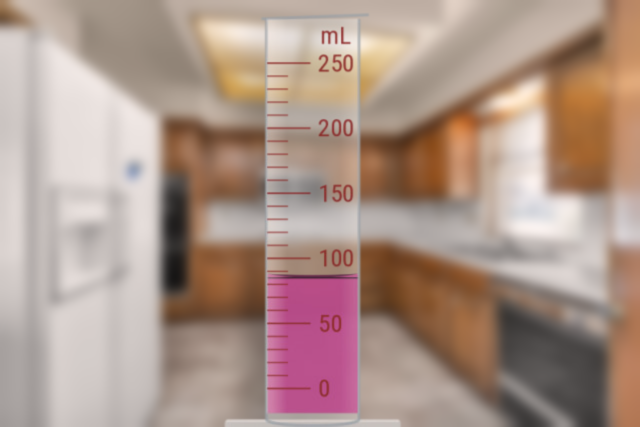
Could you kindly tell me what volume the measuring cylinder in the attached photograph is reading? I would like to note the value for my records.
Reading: 85 mL
